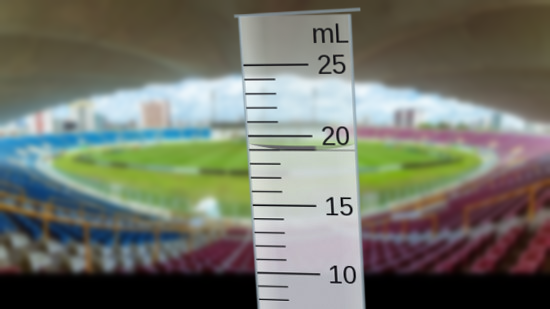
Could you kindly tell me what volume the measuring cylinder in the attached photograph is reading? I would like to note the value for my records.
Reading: 19 mL
